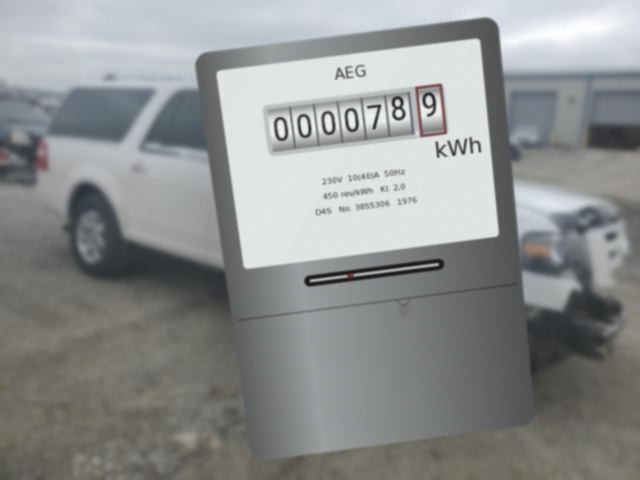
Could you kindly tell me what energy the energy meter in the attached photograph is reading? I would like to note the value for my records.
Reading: 78.9 kWh
